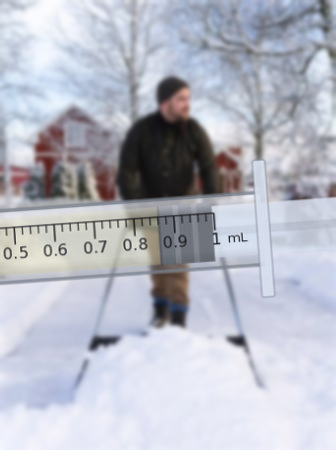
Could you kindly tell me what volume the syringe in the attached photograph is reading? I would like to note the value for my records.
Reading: 0.86 mL
